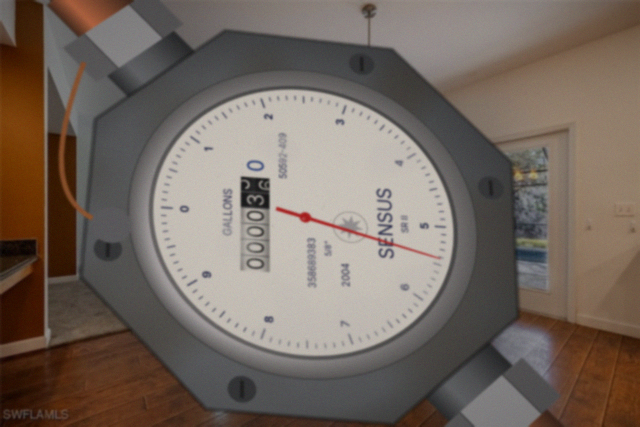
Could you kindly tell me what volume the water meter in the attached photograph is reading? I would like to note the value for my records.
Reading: 355.4 gal
